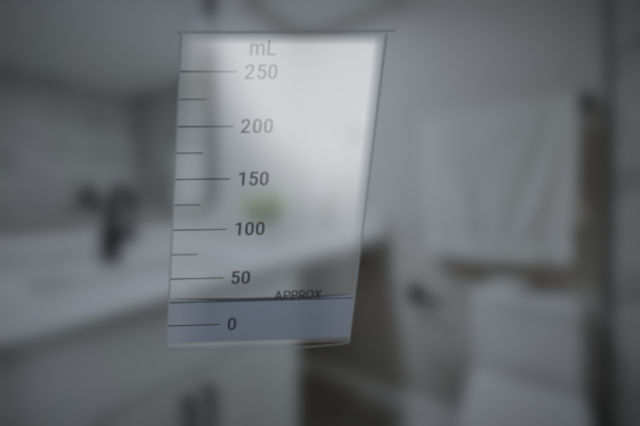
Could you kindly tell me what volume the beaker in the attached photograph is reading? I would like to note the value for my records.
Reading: 25 mL
